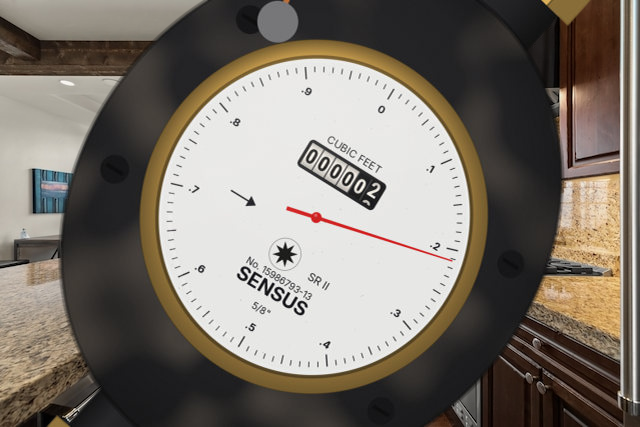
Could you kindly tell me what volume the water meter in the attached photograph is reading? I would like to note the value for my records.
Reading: 2.21 ft³
